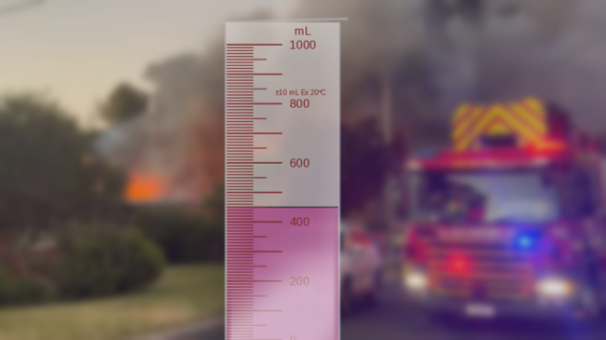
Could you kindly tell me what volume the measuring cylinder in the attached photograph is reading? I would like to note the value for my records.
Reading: 450 mL
